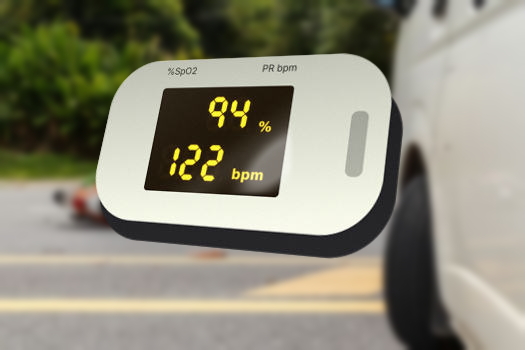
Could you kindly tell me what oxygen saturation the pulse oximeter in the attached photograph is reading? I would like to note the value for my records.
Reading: 94 %
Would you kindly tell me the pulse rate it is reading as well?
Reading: 122 bpm
